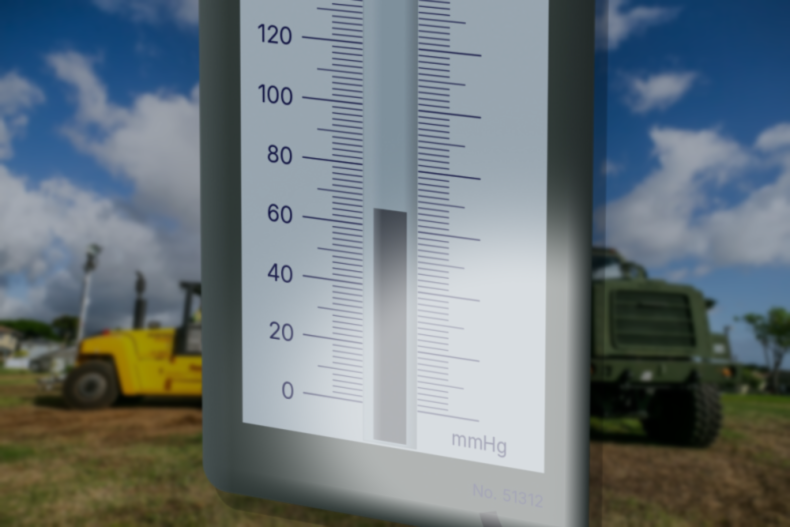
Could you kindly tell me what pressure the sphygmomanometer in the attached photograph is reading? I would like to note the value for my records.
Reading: 66 mmHg
